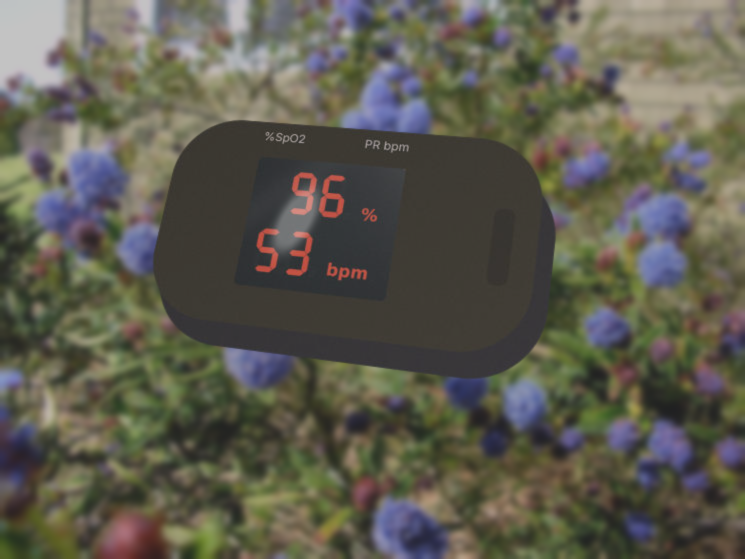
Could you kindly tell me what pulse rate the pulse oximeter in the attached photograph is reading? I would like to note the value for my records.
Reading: 53 bpm
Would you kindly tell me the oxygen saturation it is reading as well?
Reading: 96 %
